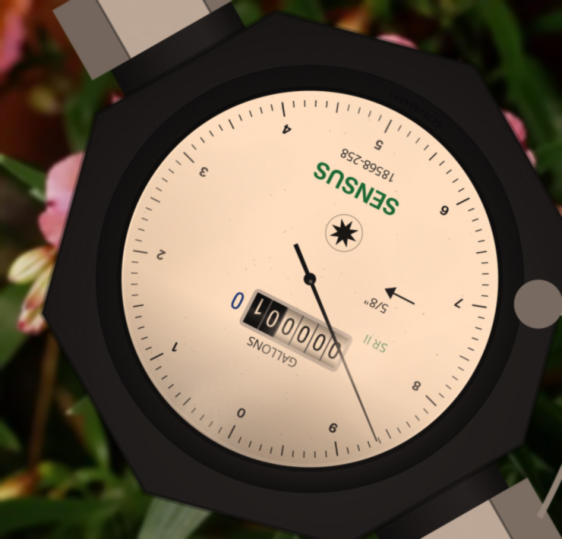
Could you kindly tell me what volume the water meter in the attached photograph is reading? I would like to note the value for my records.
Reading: 8.6 gal
